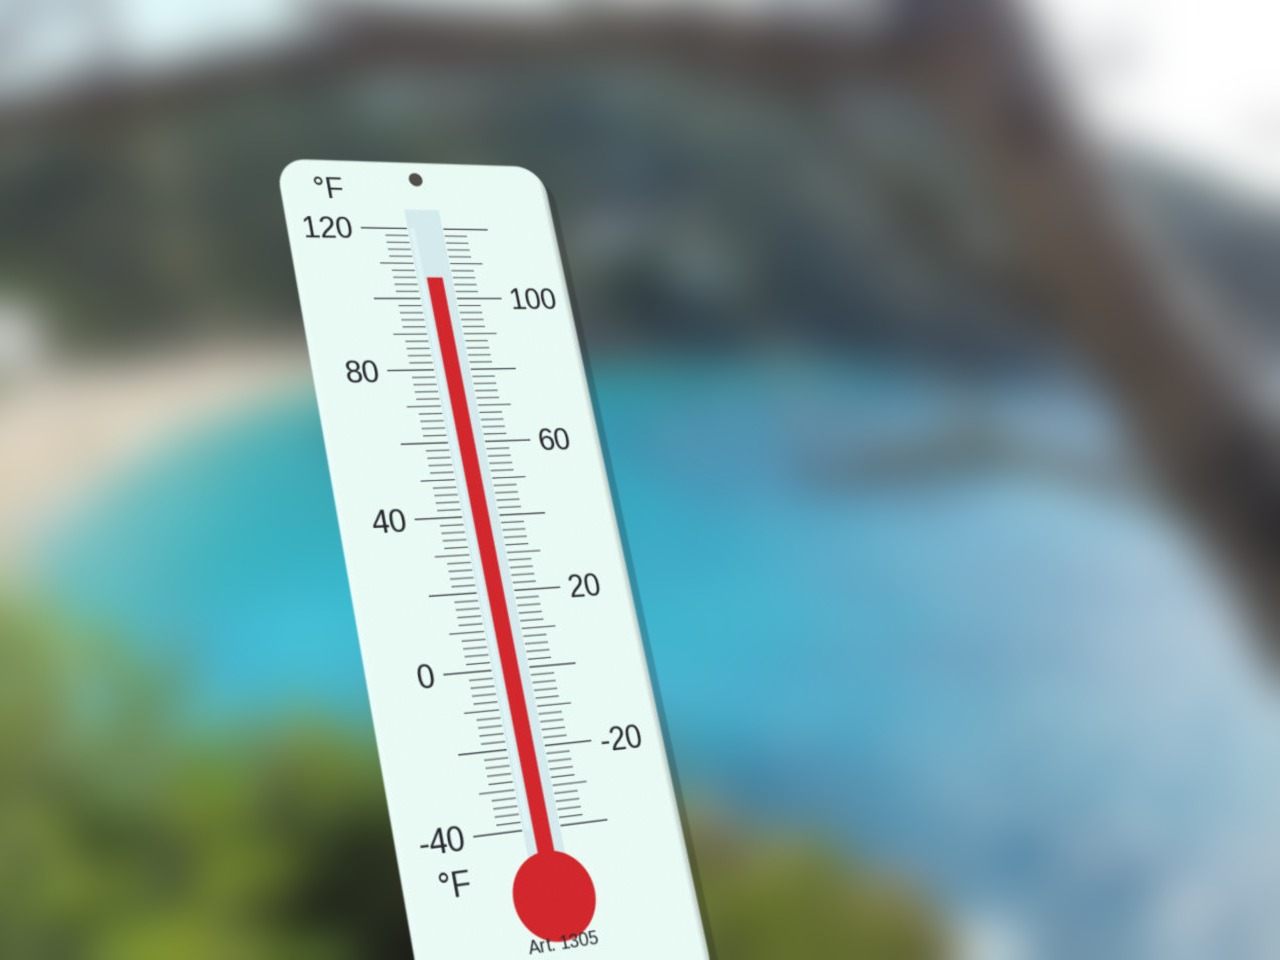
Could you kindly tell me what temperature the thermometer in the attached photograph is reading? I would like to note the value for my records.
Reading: 106 °F
